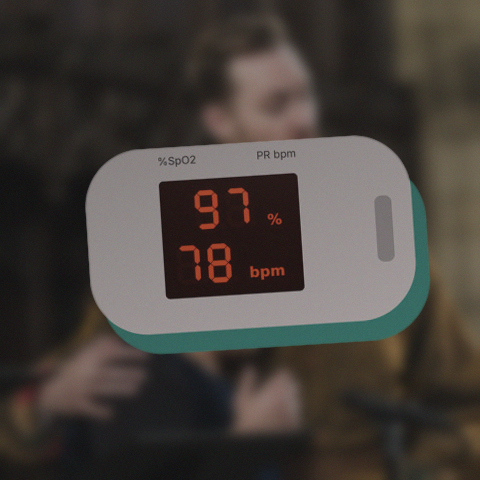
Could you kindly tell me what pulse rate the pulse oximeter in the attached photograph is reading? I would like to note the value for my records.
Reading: 78 bpm
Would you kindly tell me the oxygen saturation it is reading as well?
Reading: 97 %
